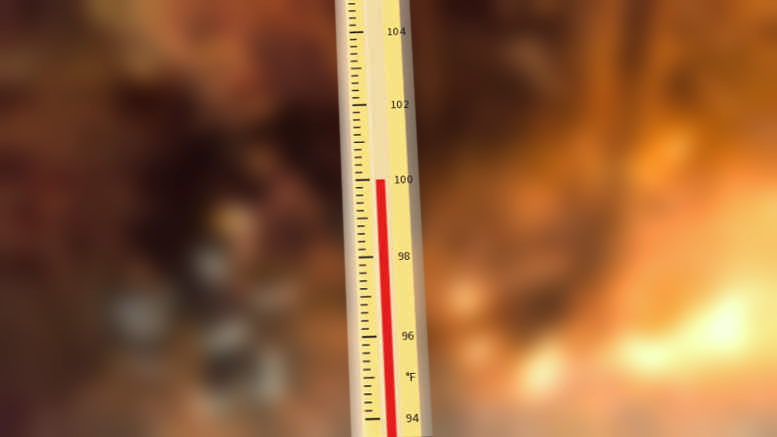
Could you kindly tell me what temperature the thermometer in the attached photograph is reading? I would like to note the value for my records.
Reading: 100 °F
